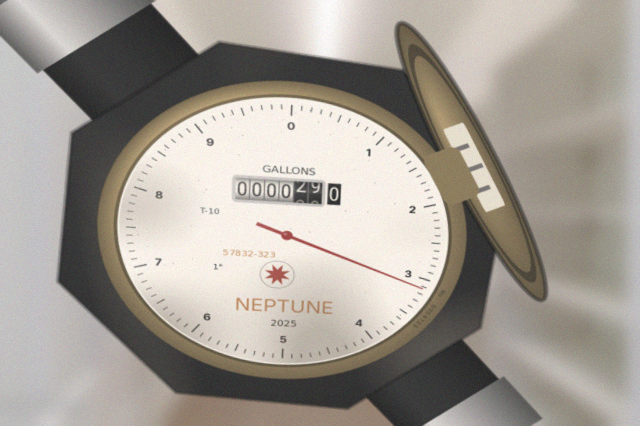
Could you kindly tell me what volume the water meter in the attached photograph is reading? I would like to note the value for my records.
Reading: 293.1 gal
